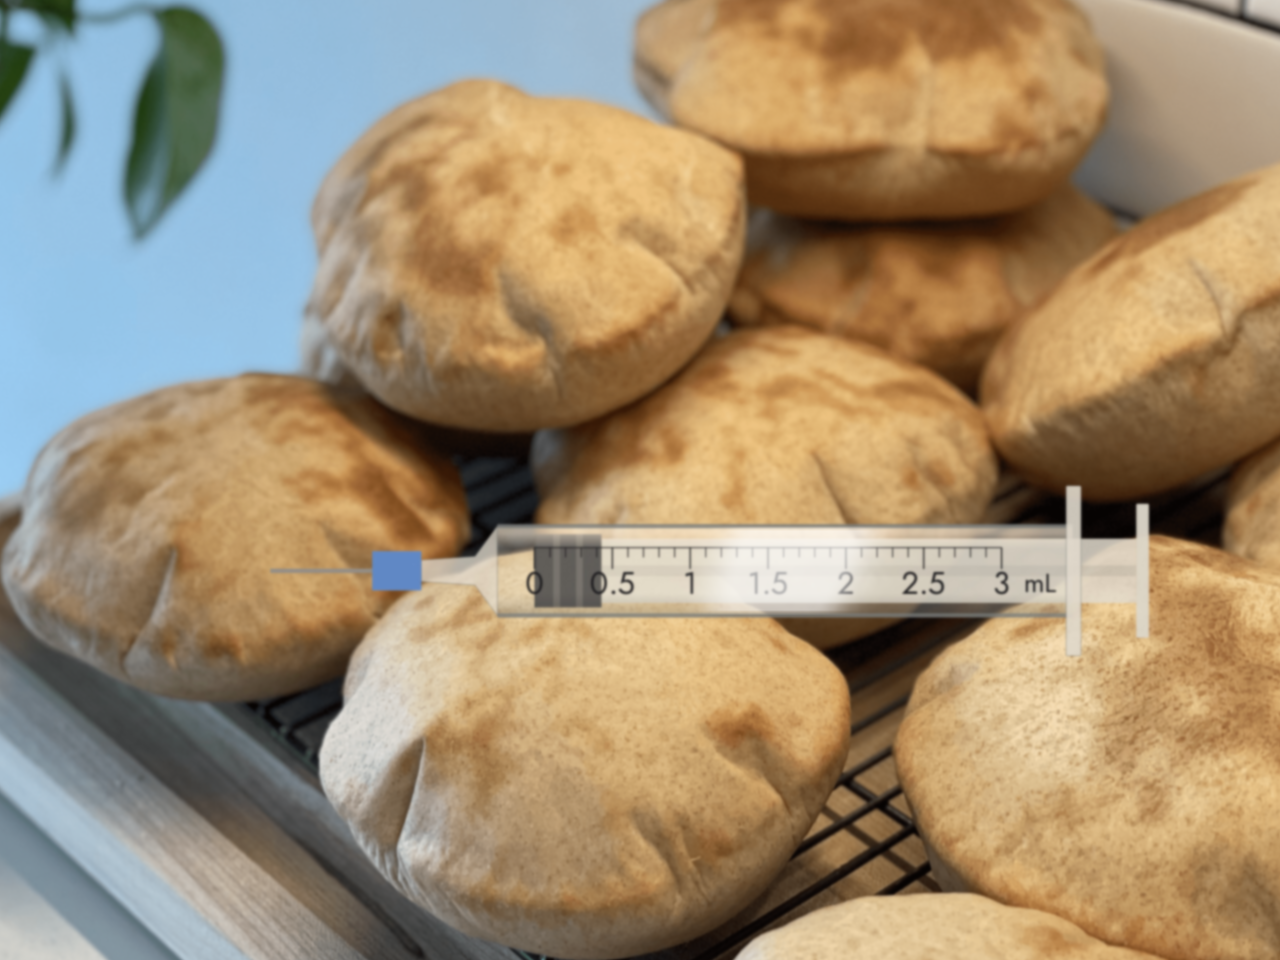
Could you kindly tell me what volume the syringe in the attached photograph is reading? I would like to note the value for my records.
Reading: 0 mL
